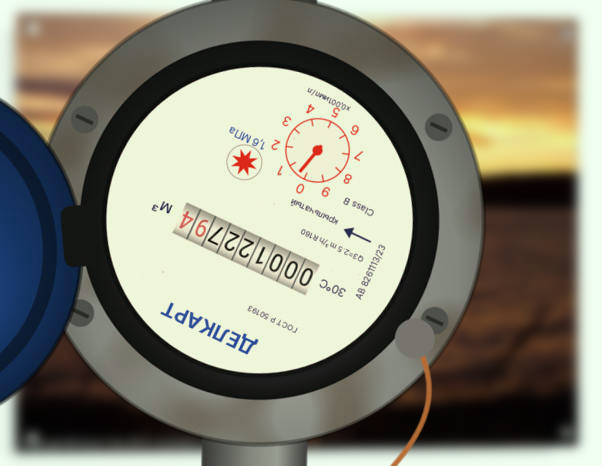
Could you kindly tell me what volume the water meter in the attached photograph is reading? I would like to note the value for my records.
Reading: 1227.940 m³
